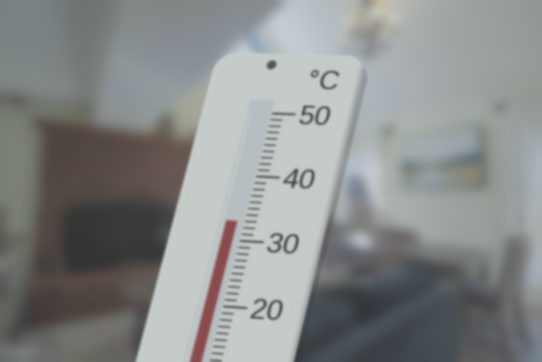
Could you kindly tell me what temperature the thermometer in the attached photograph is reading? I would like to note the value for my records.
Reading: 33 °C
